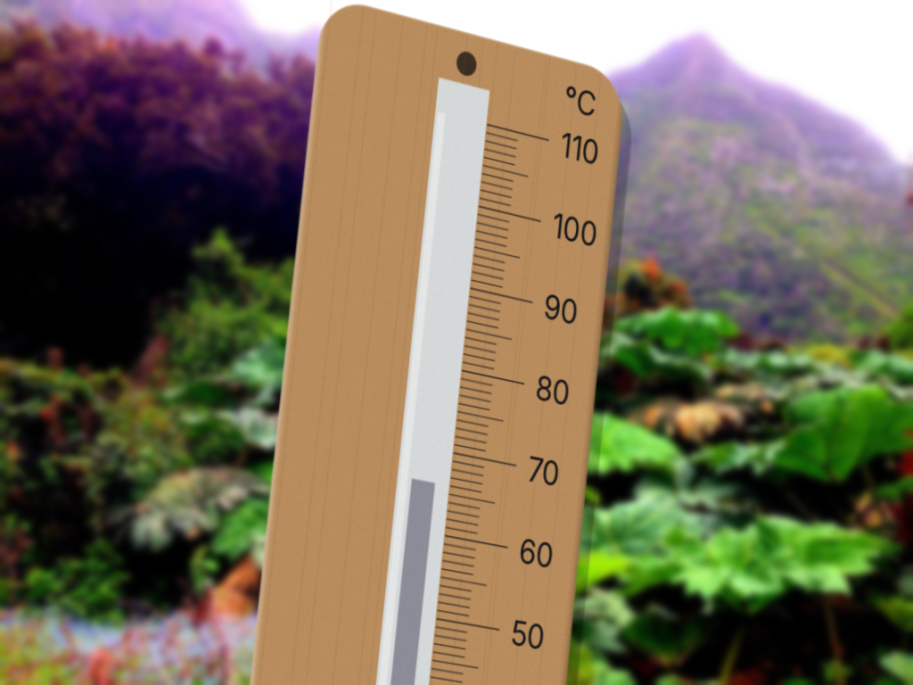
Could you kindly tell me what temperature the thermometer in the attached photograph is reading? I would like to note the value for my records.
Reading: 66 °C
